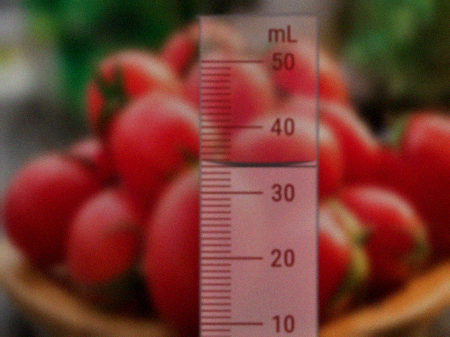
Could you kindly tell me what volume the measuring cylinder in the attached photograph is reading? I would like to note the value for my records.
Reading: 34 mL
